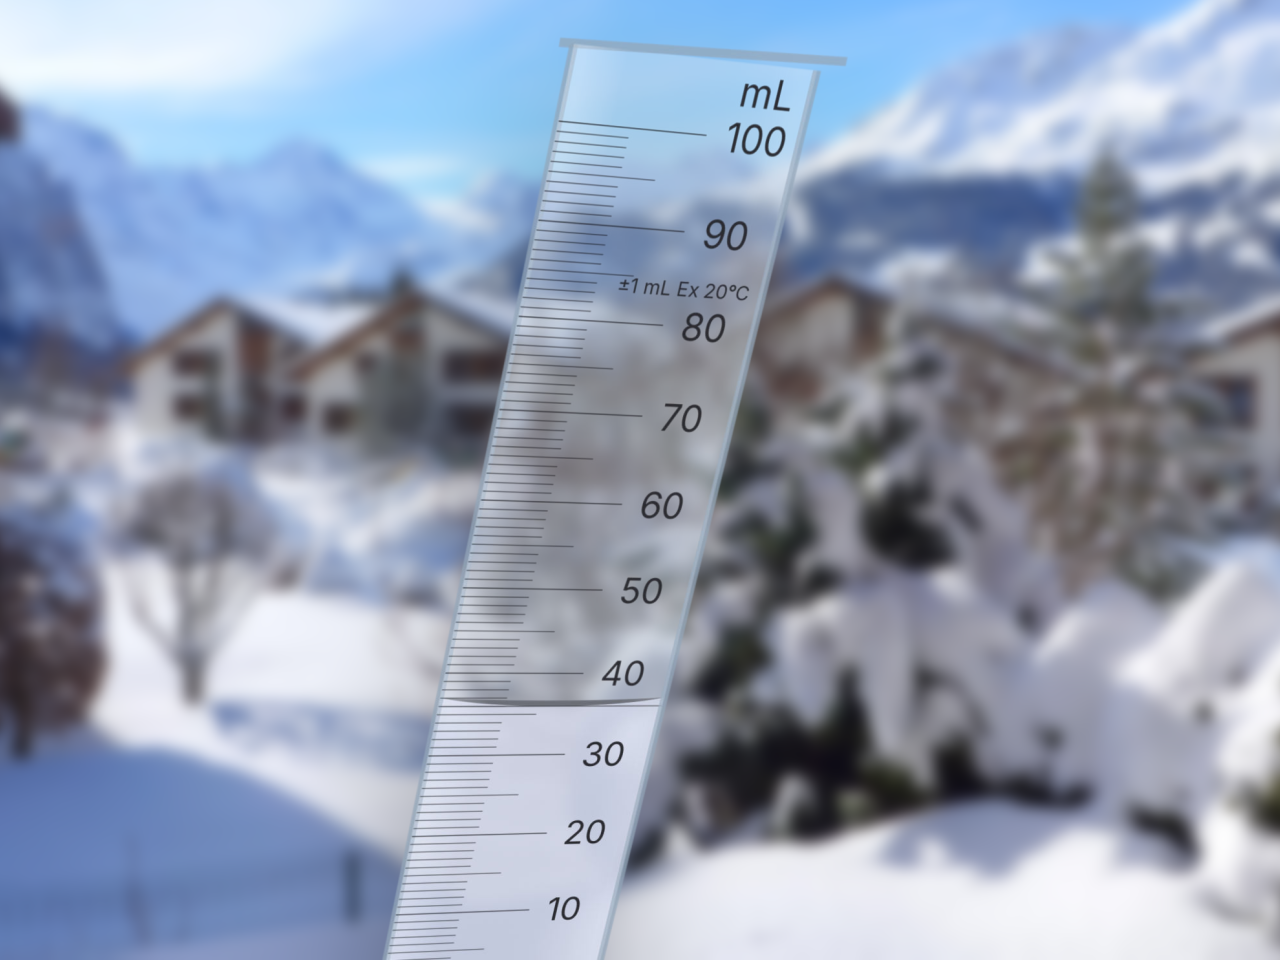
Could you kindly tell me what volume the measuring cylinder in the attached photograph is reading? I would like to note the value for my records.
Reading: 36 mL
